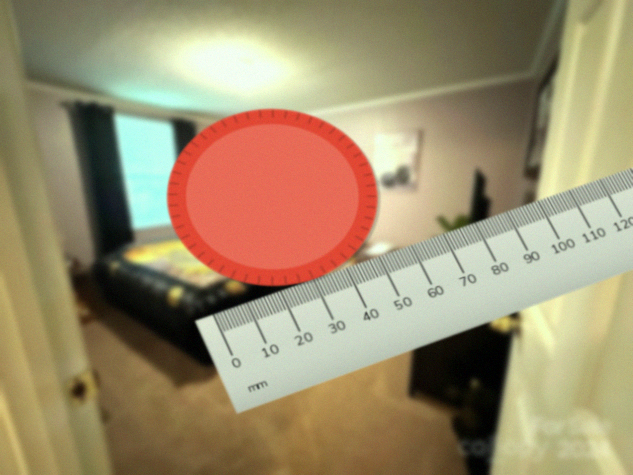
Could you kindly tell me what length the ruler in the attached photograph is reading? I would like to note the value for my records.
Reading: 60 mm
